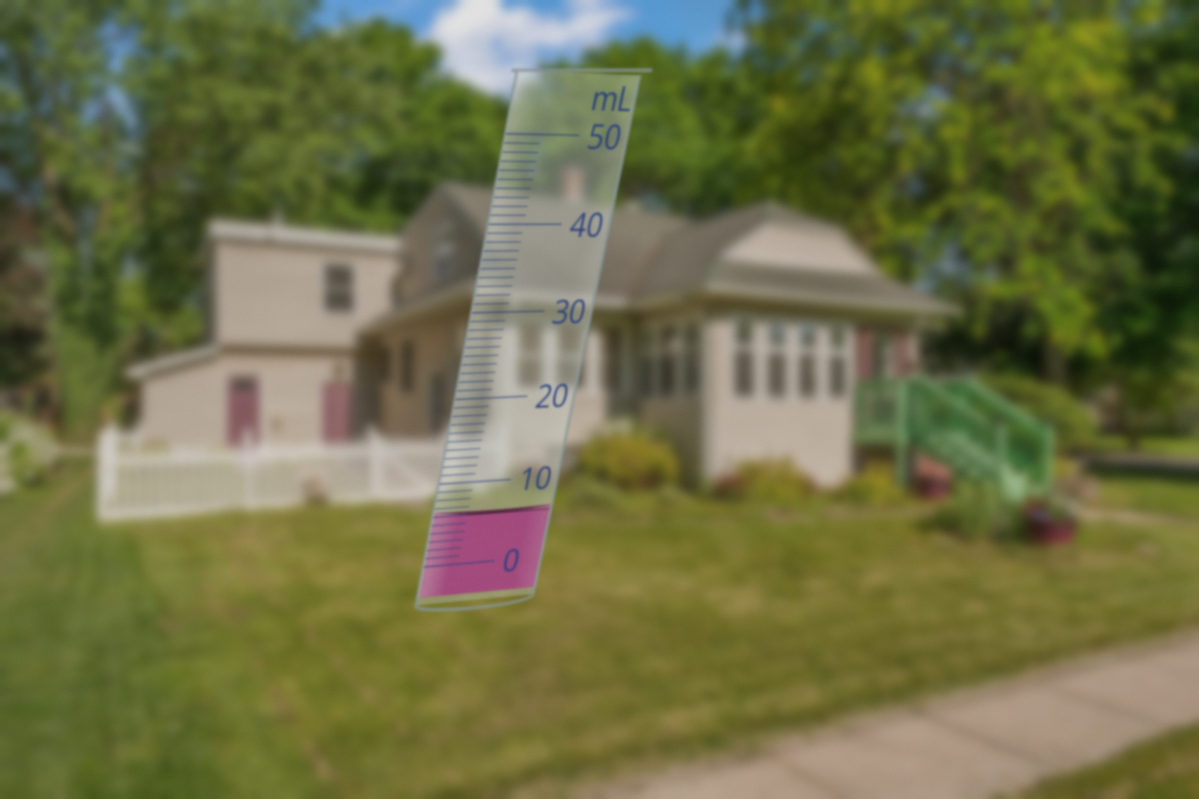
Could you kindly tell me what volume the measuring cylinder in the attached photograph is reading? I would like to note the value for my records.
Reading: 6 mL
